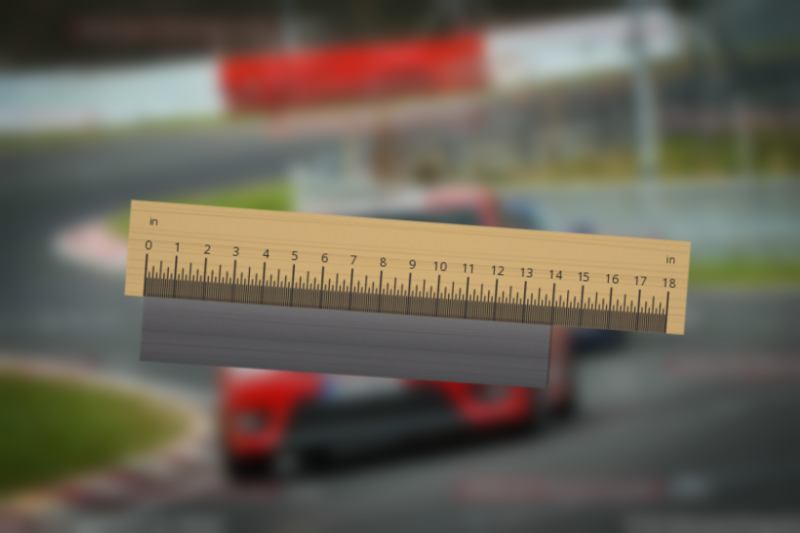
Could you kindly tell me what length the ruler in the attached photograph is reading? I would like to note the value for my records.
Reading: 14 in
